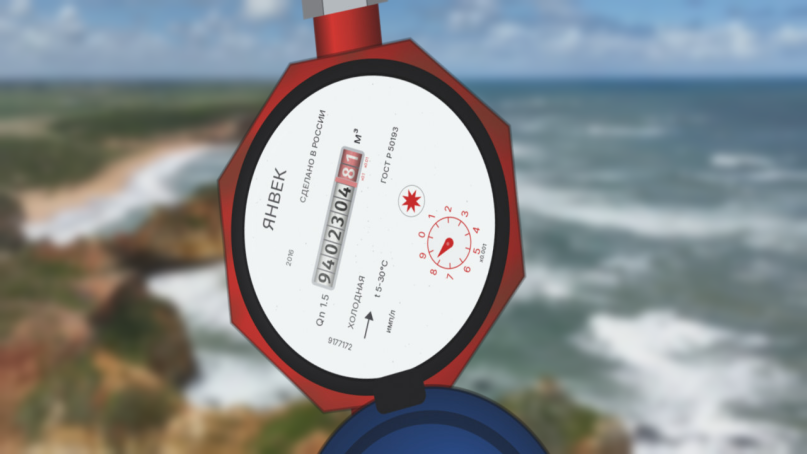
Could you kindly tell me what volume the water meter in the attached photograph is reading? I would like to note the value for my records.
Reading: 9402304.818 m³
